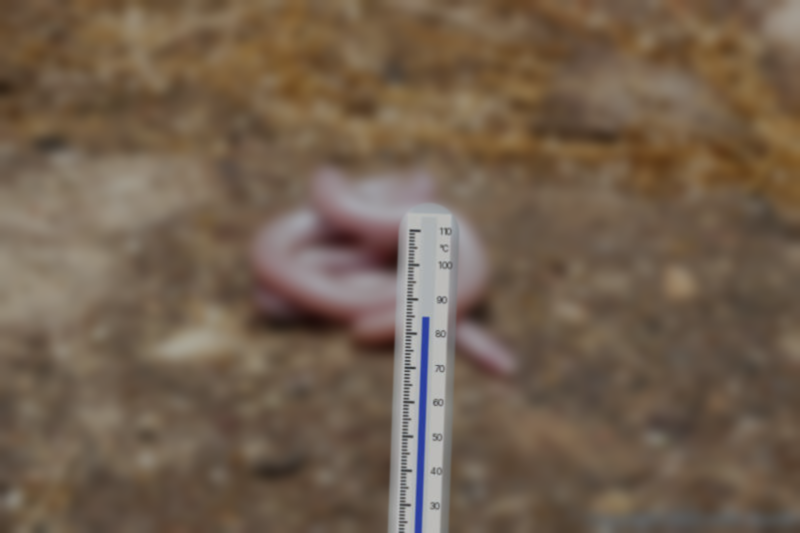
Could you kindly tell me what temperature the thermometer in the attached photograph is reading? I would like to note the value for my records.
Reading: 85 °C
